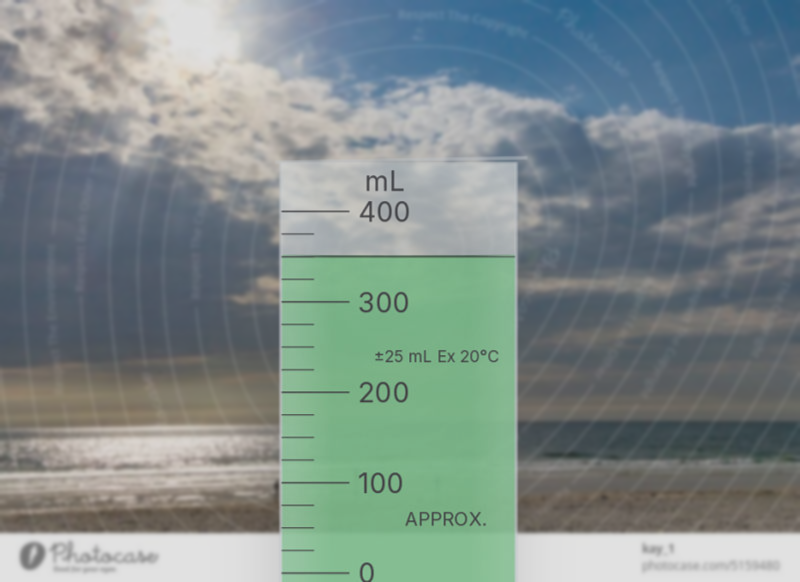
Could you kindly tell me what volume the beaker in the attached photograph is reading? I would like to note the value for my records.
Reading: 350 mL
